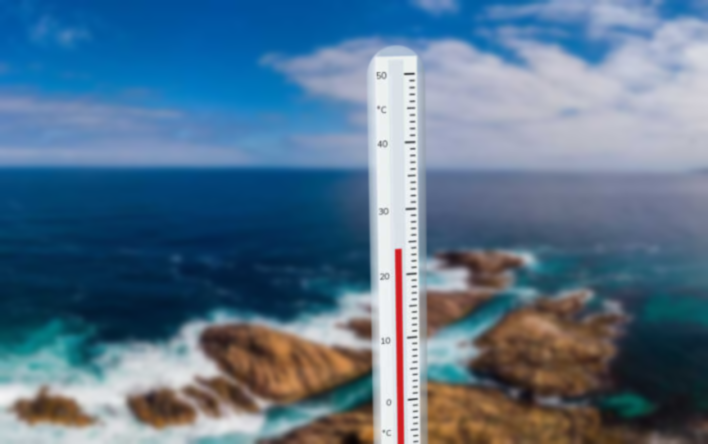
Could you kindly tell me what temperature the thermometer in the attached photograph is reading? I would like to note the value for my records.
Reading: 24 °C
